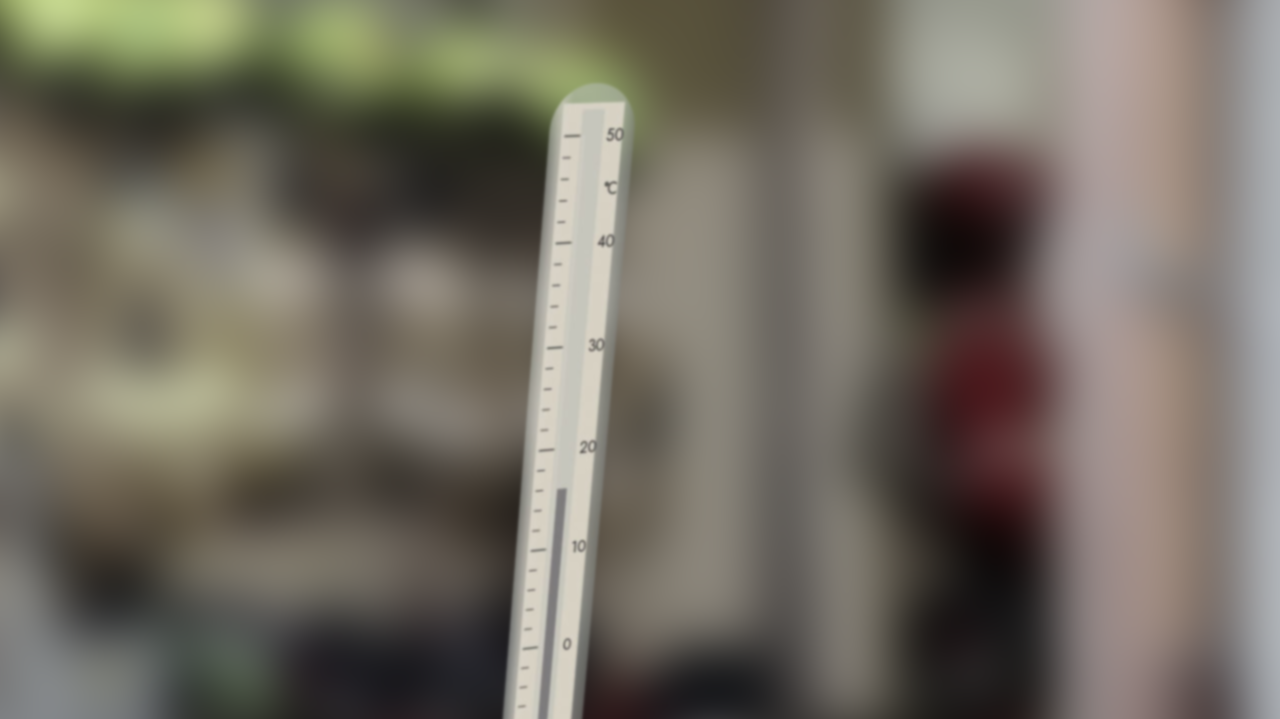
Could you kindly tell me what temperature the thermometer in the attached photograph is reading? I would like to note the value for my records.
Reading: 16 °C
